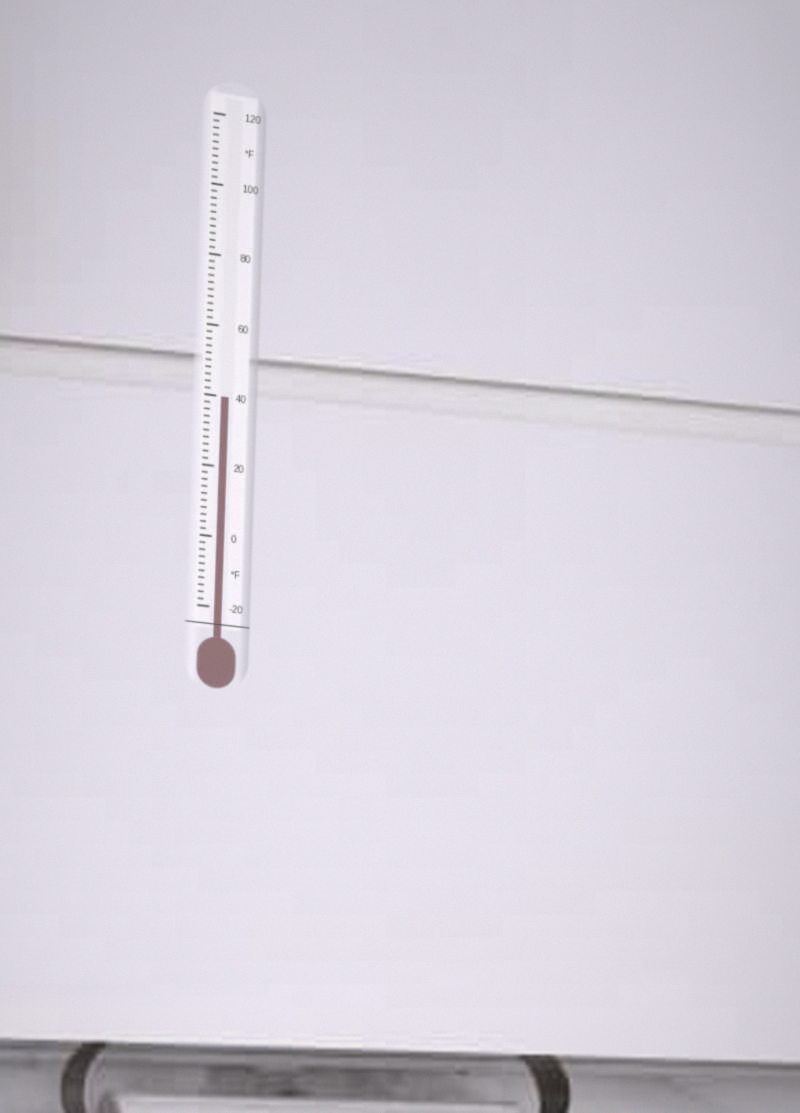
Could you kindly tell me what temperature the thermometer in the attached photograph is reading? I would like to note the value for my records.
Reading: 40 °F
